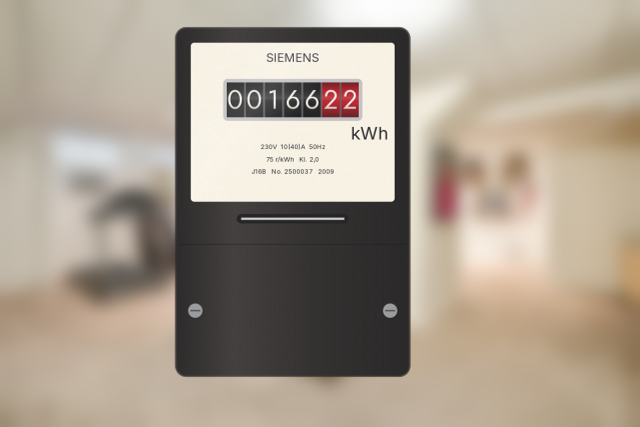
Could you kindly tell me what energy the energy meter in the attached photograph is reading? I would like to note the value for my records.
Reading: 166.22 kWh
